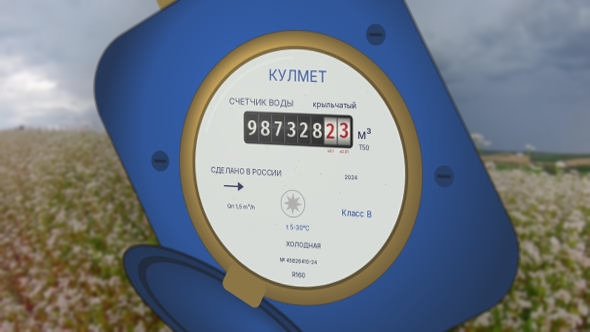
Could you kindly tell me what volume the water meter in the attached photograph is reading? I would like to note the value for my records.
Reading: 987328.23 m³
